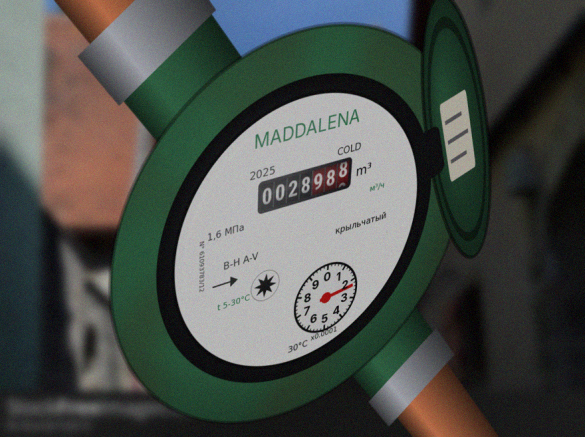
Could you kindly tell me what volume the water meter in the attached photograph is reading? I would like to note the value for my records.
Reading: 28.9882 m³
